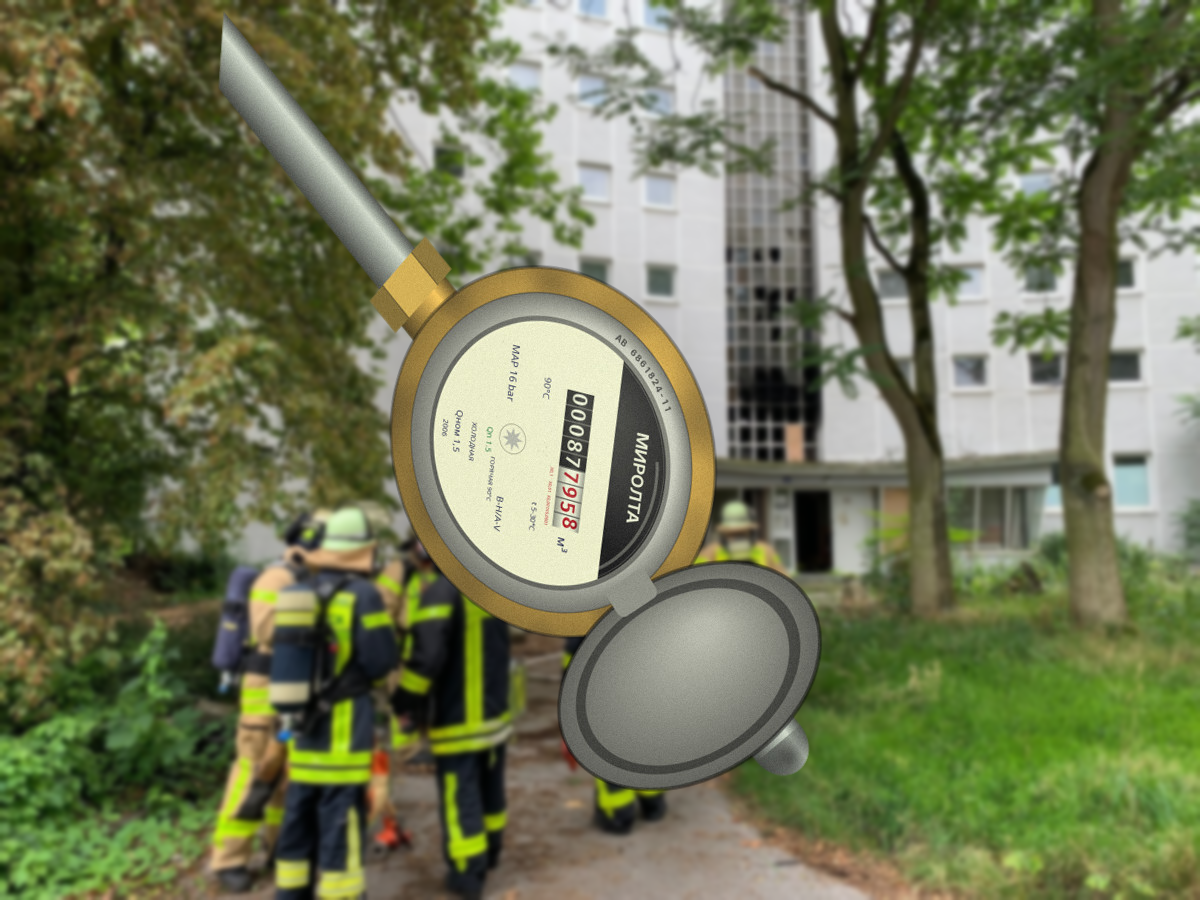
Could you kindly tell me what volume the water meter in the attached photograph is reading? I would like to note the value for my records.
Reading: 87.7958 m³
